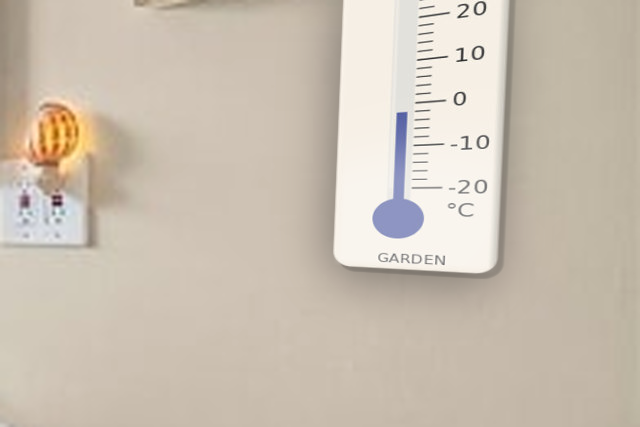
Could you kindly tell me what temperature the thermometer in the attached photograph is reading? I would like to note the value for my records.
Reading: -2 °C
